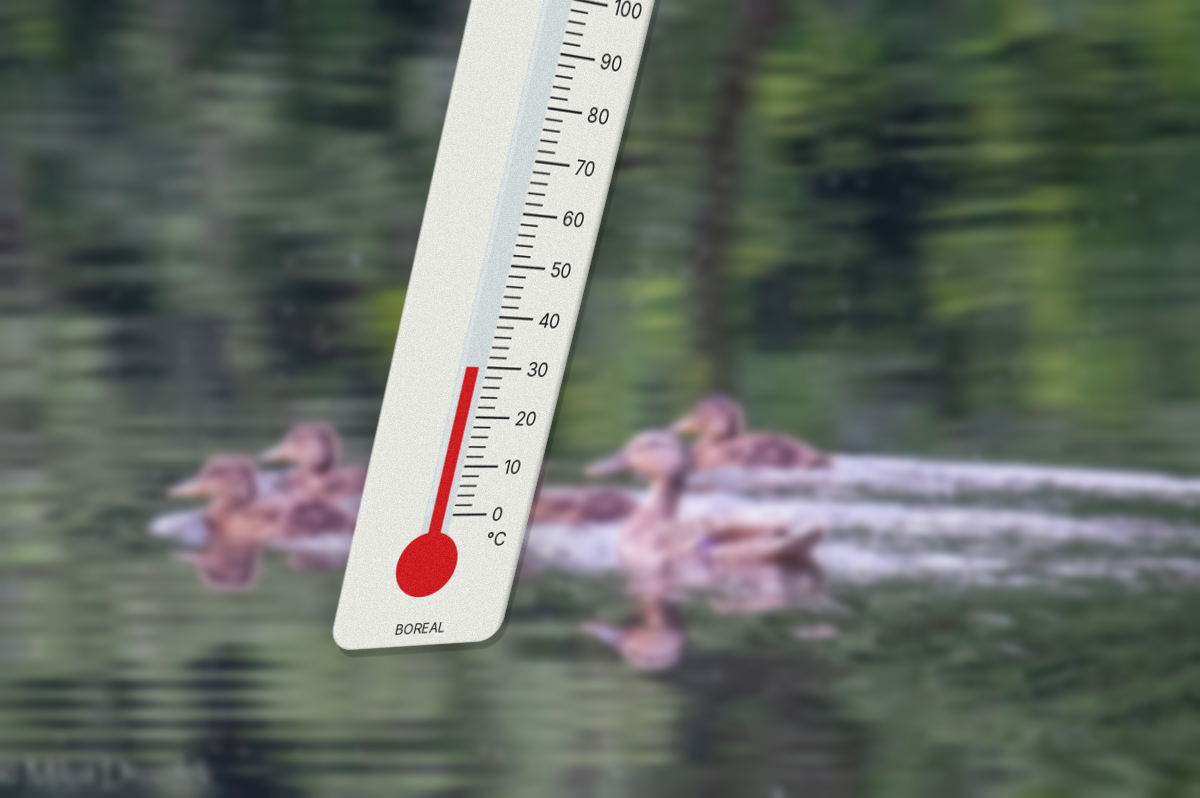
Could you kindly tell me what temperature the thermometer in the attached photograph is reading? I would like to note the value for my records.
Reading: 30 °C
